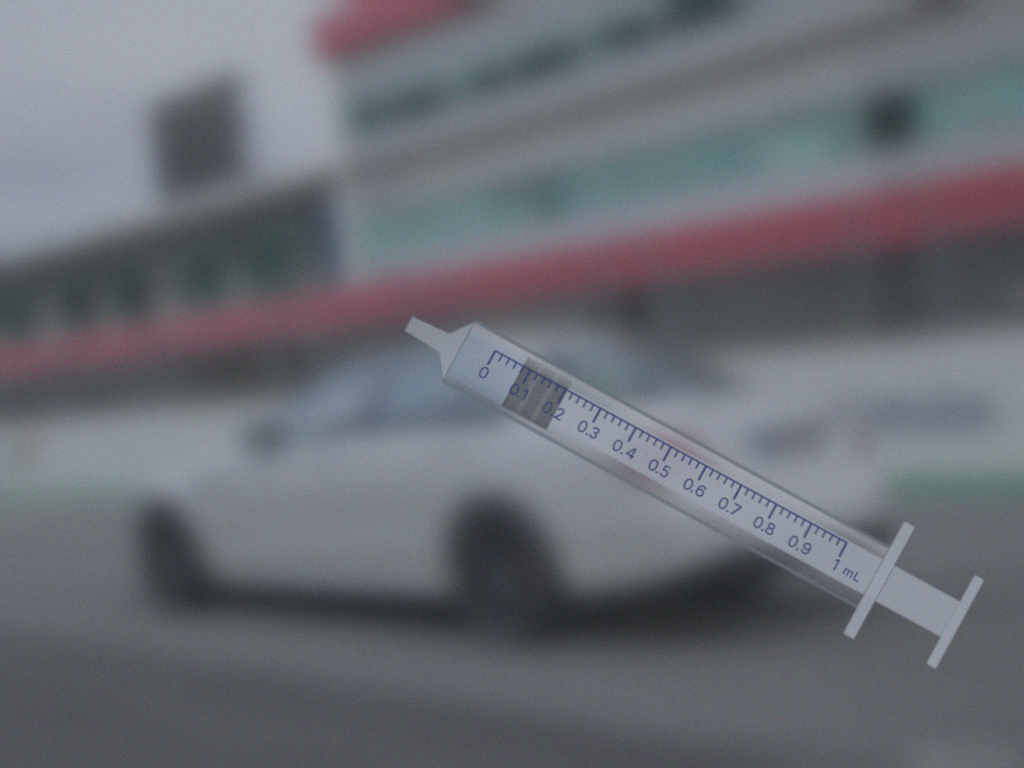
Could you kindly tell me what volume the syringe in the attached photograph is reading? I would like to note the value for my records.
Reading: 0.08 mL
